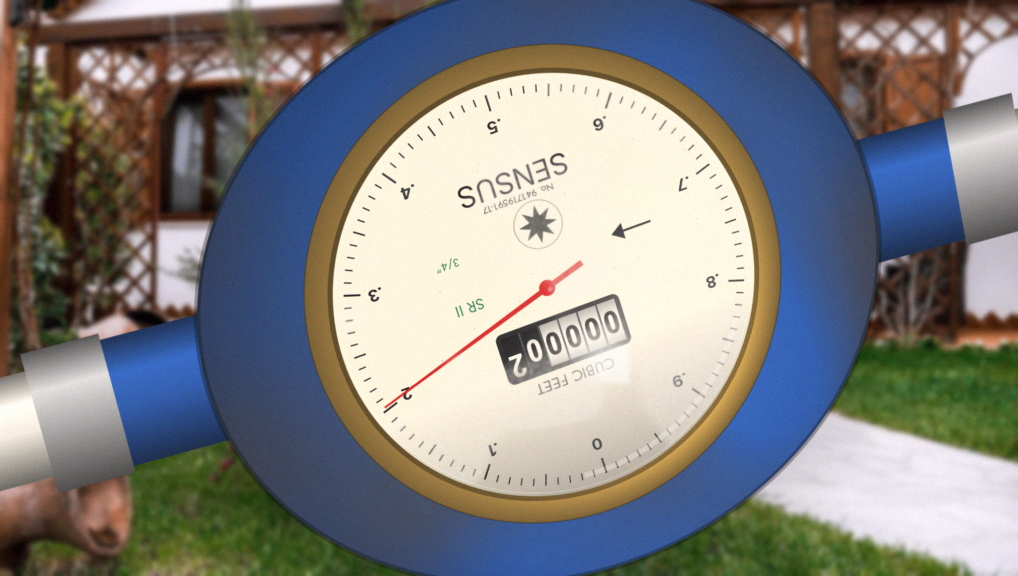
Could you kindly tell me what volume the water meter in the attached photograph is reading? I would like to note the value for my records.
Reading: 2.20 ft³
